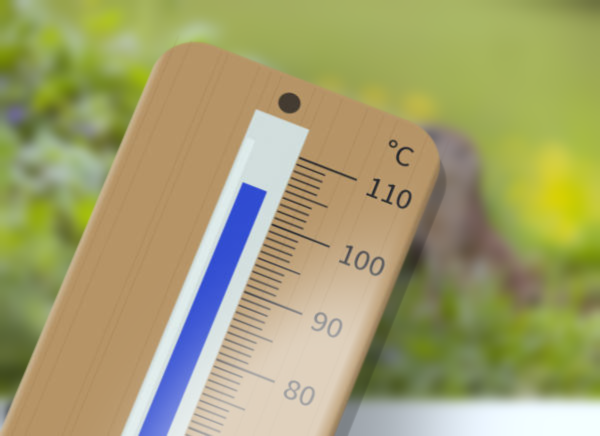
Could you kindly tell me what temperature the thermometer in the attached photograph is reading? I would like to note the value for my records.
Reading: 104 °C
